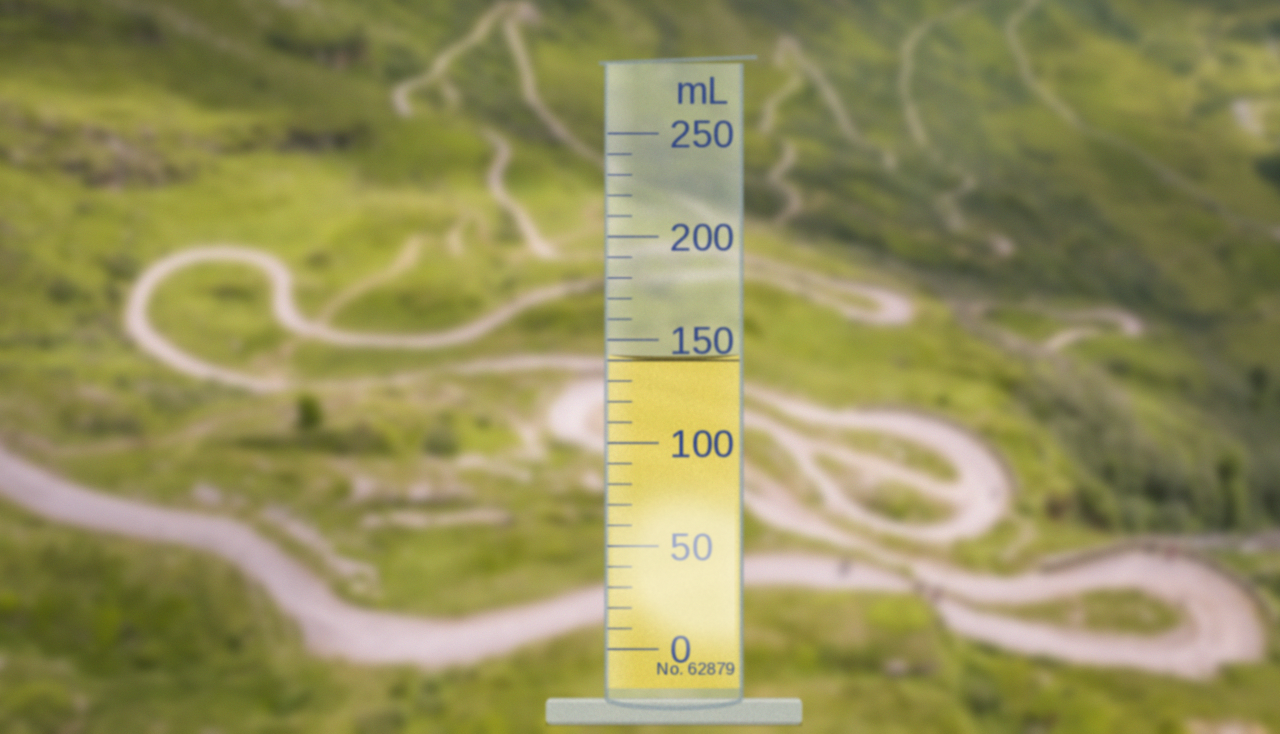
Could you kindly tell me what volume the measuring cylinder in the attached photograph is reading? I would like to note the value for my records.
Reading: 140 mL
